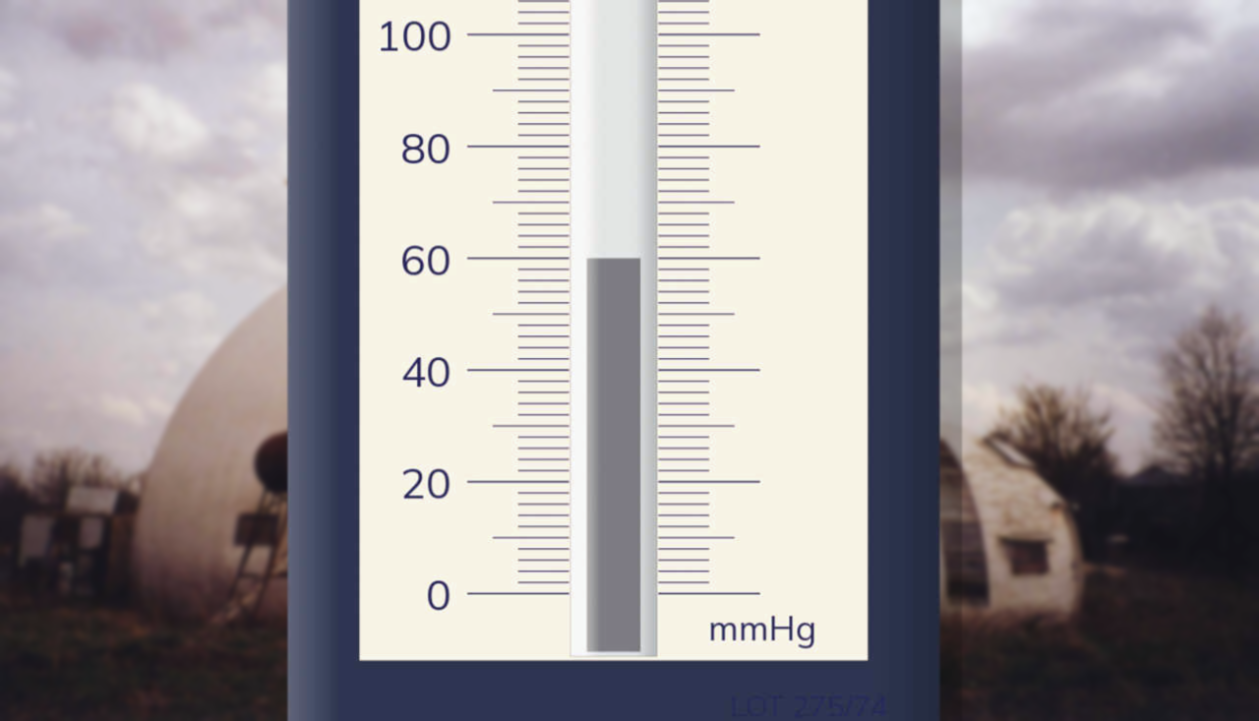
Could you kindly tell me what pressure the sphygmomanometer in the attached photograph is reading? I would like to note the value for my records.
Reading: 60 mmHg
